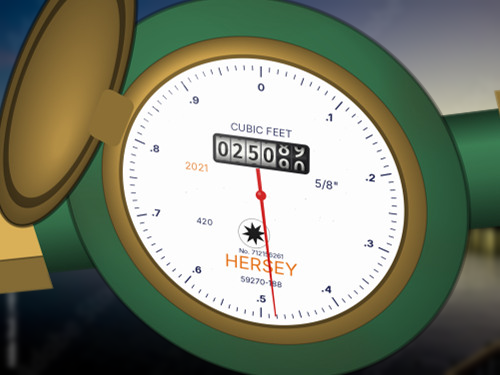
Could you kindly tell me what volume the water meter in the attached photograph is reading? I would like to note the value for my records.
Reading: 25089.48 ft³
